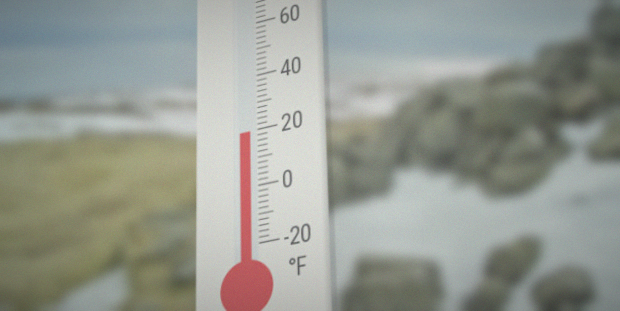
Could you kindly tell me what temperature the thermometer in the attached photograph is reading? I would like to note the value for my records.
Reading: 20 °F
